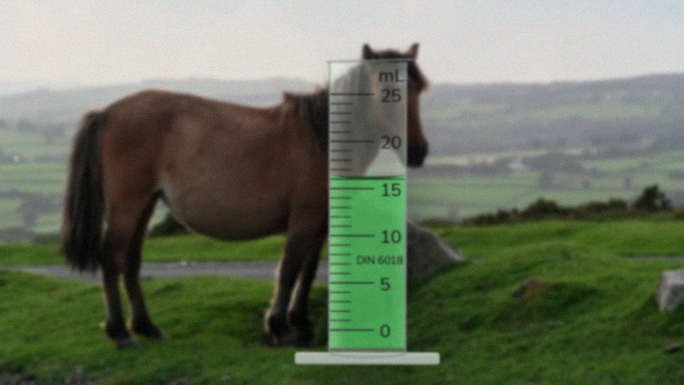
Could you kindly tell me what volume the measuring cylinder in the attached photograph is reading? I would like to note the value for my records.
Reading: 16 mL
